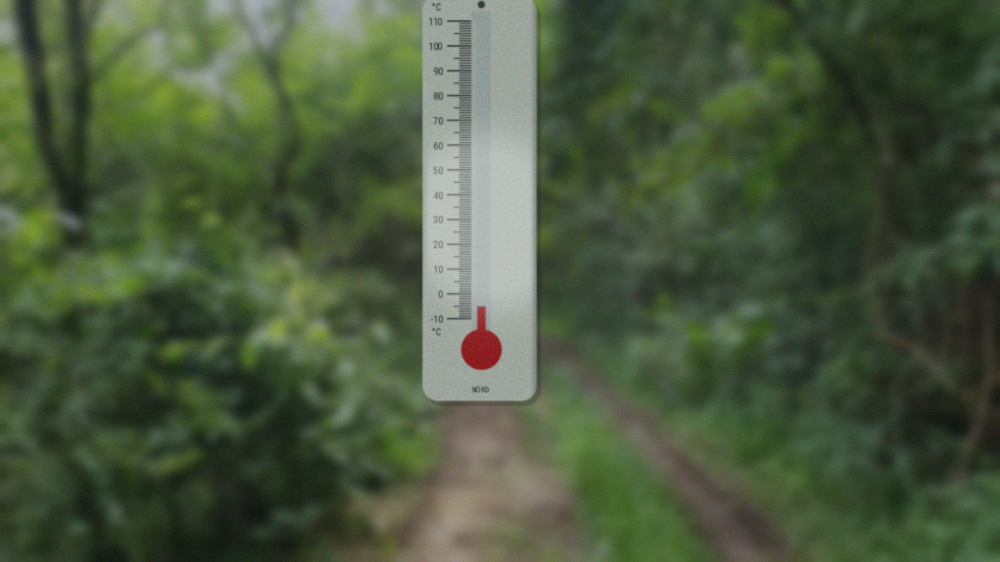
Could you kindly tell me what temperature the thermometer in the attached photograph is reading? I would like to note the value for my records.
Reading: -5 °C
